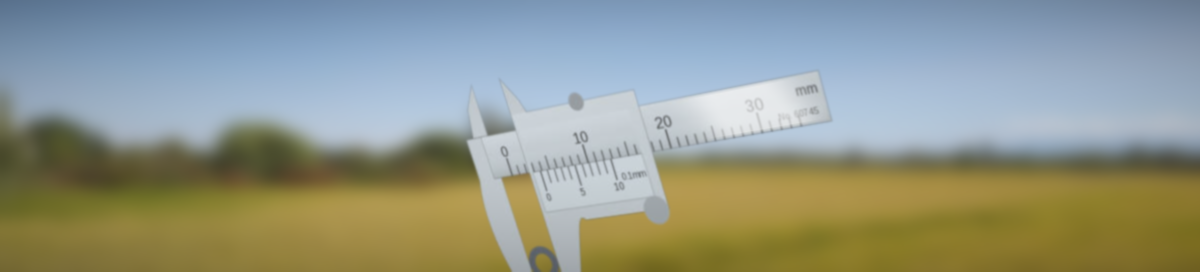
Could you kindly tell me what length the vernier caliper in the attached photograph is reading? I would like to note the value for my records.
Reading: 3.8 mm
